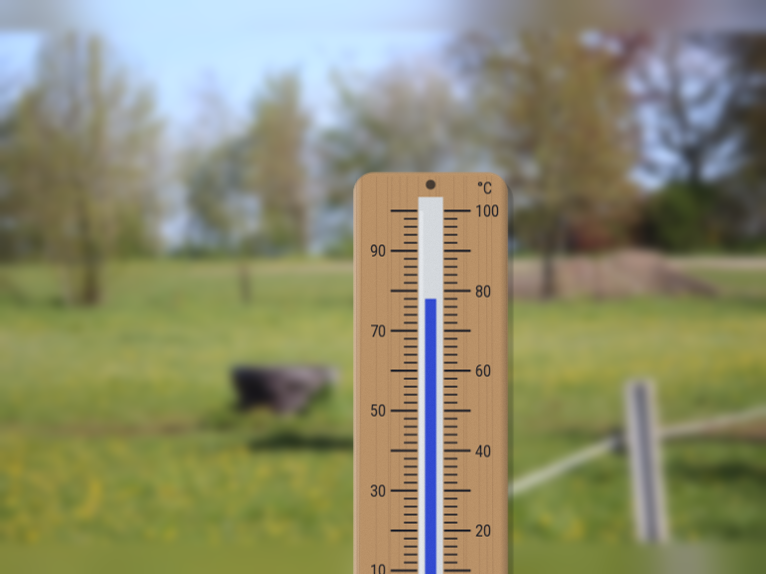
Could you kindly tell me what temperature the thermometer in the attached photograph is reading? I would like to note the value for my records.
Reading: 78 °C
